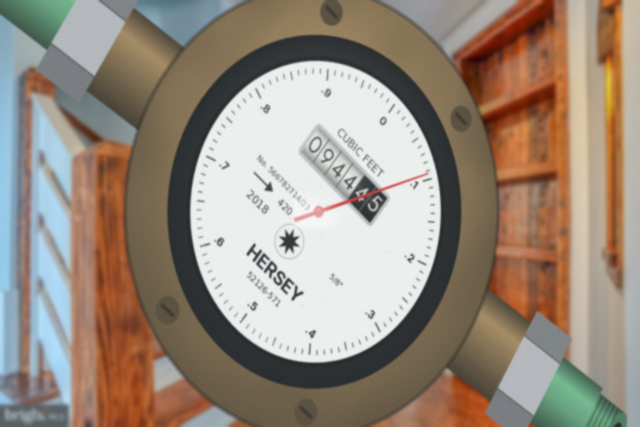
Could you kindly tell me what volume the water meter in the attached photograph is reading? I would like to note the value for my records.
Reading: 94445.09 ft³
